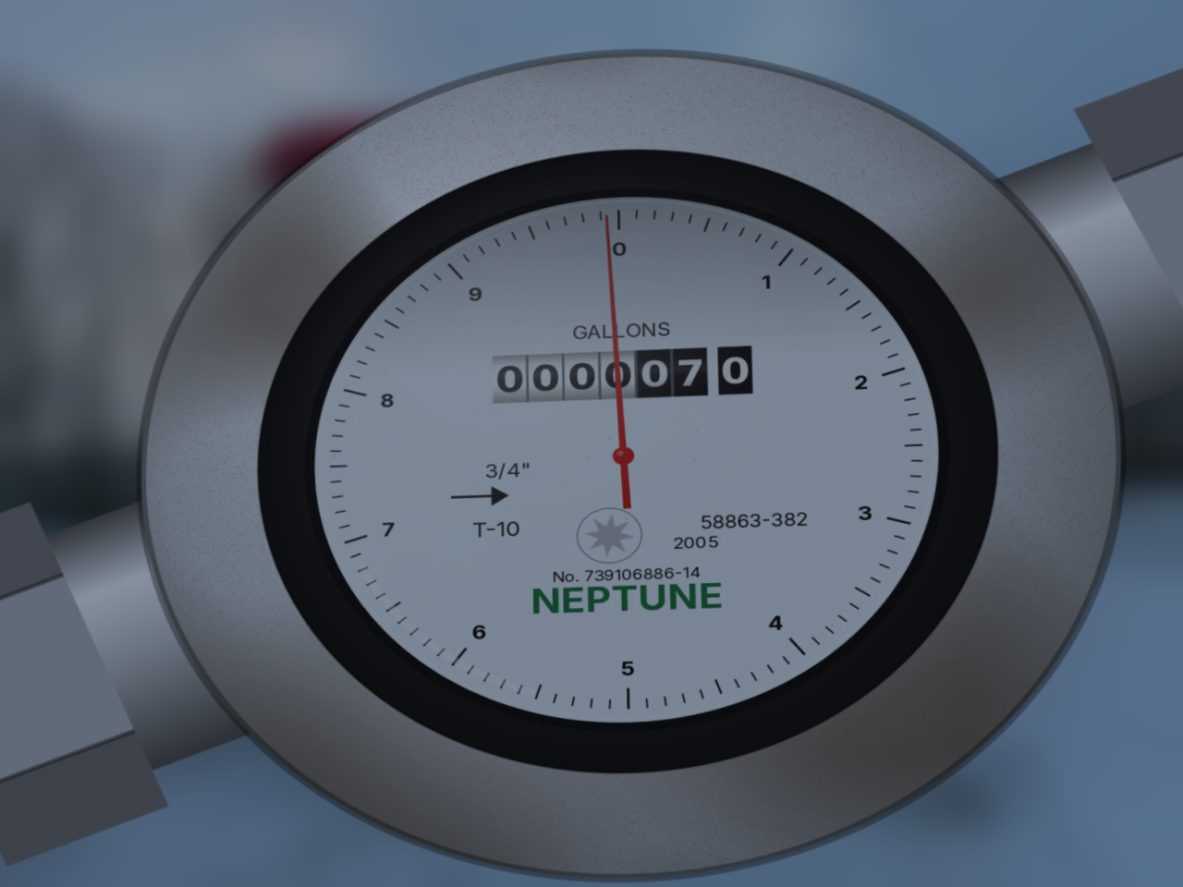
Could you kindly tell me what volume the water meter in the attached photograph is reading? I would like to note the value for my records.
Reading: 69.9 gal
